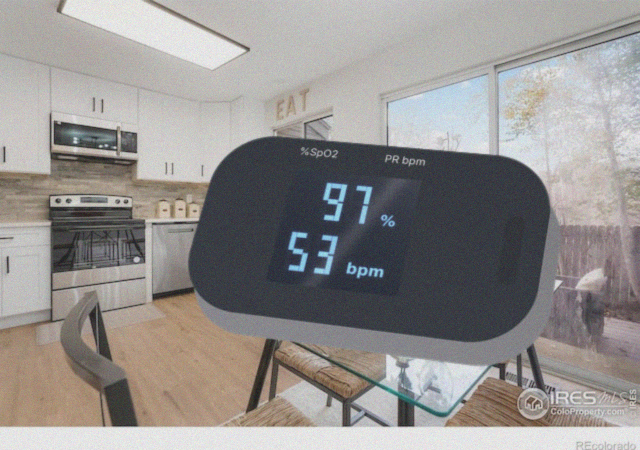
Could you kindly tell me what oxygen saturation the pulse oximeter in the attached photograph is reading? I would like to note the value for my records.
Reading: 97 %
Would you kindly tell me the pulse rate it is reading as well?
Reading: 53 bpm
